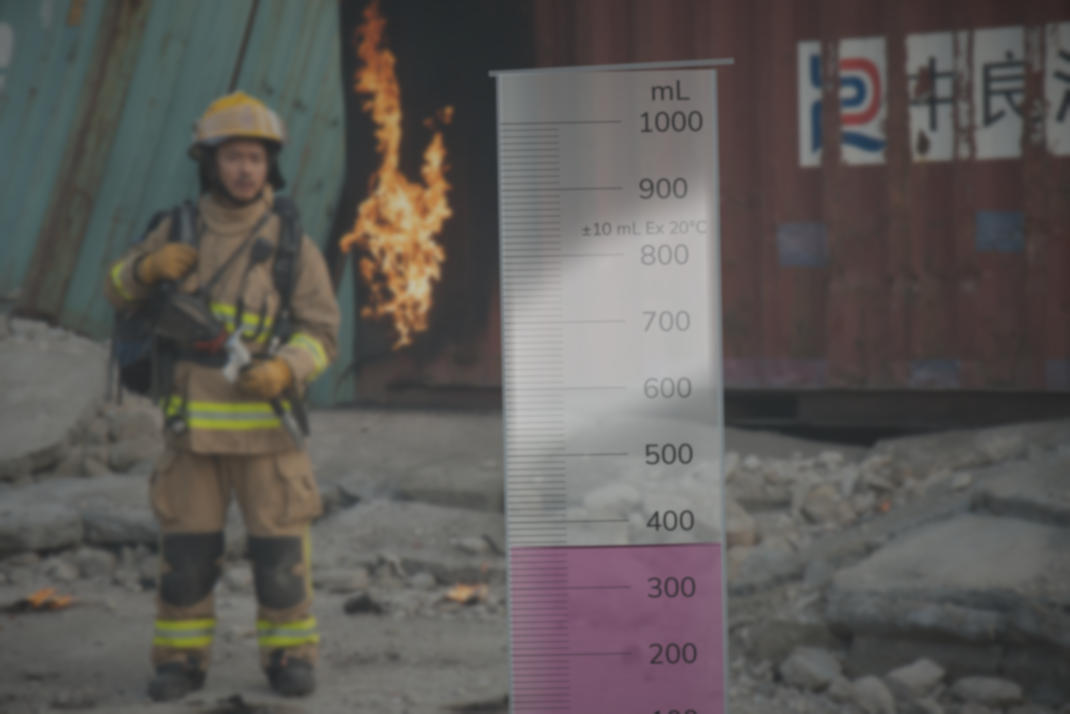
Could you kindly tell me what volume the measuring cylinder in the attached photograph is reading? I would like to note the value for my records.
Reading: 360 mL
